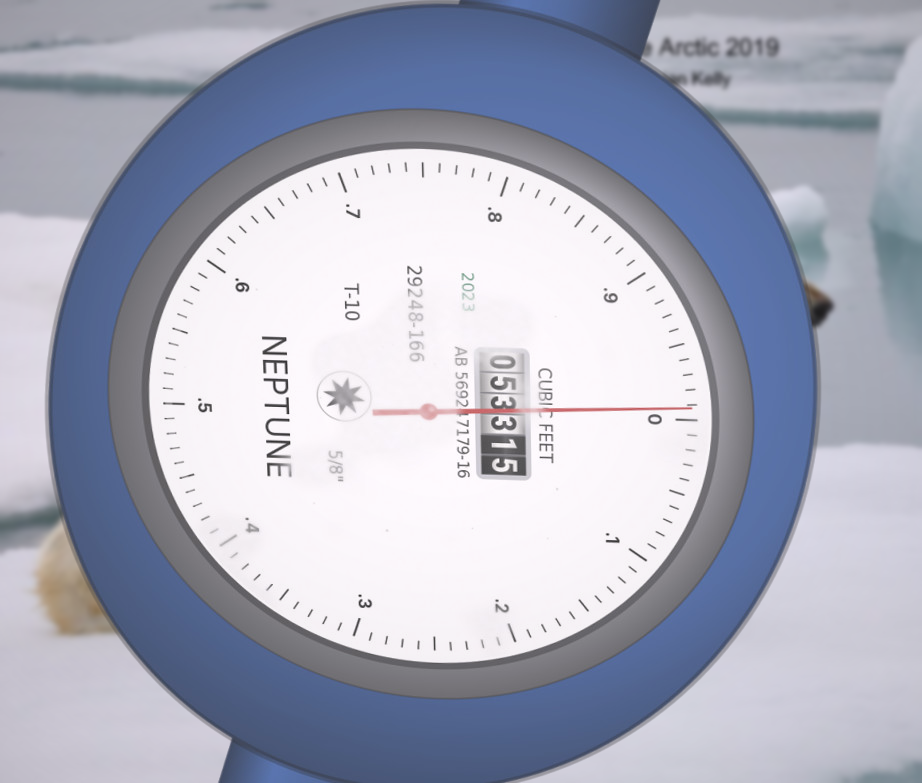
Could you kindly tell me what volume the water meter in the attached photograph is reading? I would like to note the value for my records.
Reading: 53314.99 ft³
